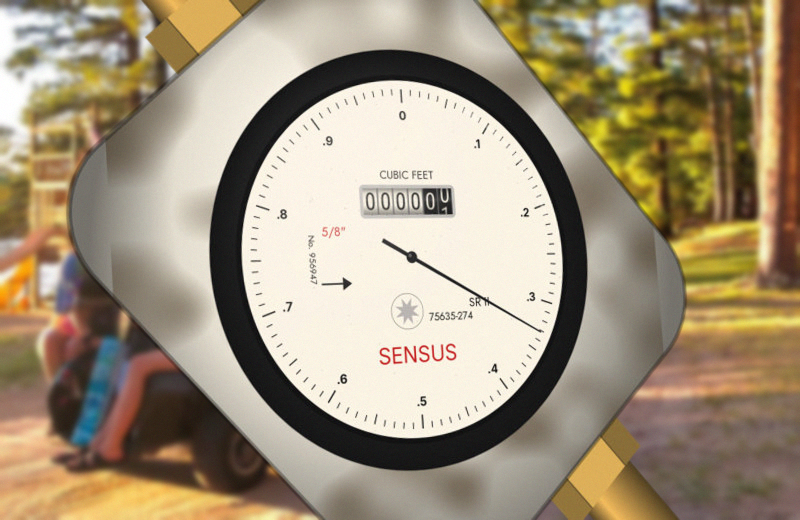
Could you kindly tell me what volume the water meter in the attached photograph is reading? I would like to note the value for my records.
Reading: 0.33 ft³
